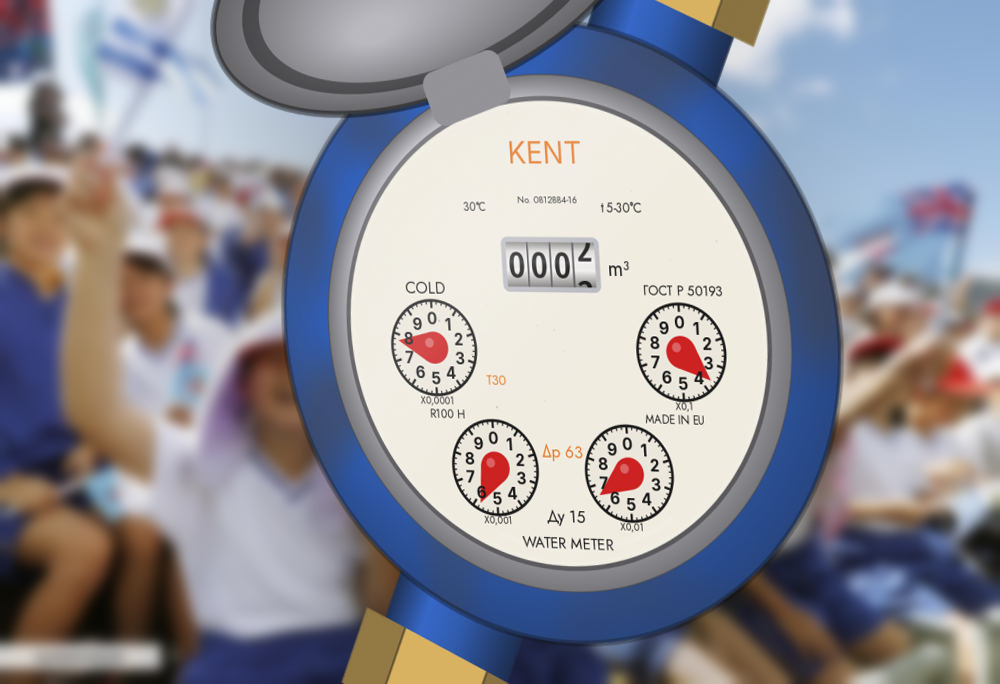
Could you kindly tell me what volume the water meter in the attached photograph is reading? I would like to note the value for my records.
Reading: 2.3657 m³
